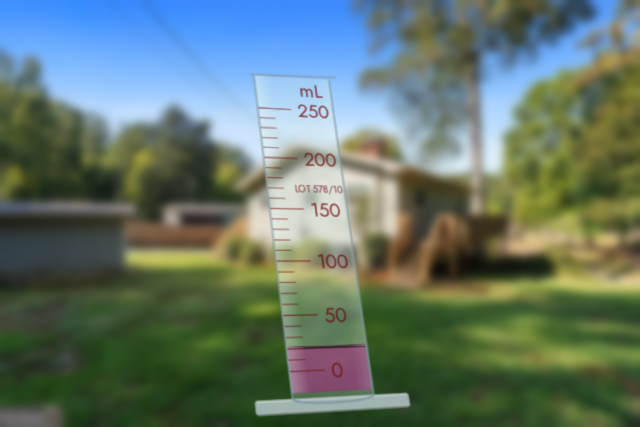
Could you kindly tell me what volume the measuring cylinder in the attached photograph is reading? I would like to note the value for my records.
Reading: 20 mL
